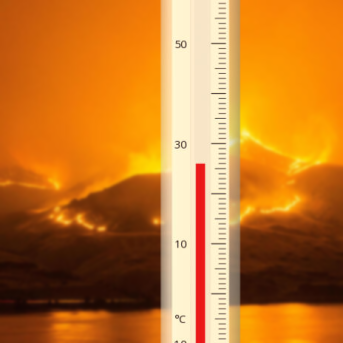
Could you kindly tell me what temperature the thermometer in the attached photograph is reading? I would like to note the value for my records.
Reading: 26 °C
